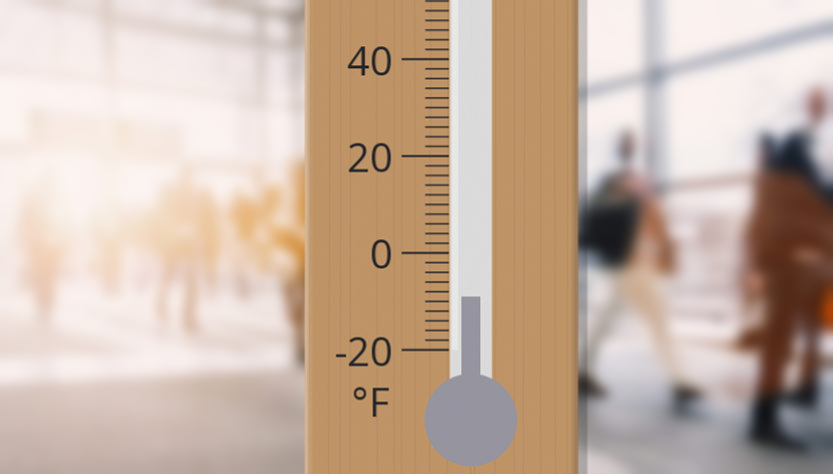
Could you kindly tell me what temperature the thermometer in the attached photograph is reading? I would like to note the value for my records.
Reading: -9 °F
